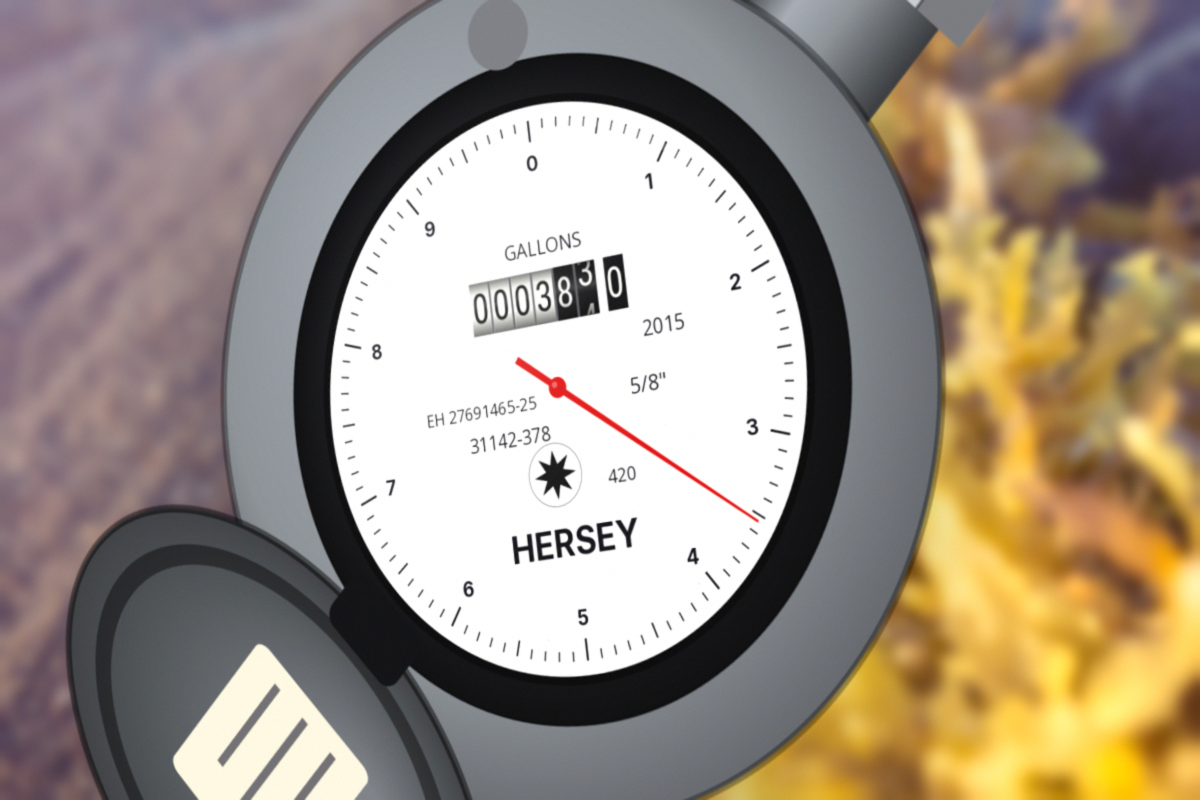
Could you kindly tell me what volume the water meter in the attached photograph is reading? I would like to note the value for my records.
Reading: 3833.5 gal
